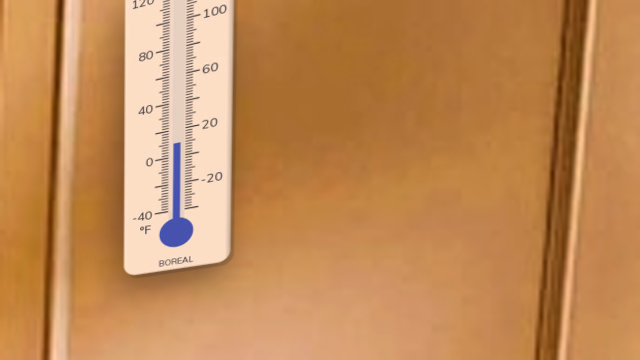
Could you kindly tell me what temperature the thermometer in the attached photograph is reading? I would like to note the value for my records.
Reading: 10 °F
